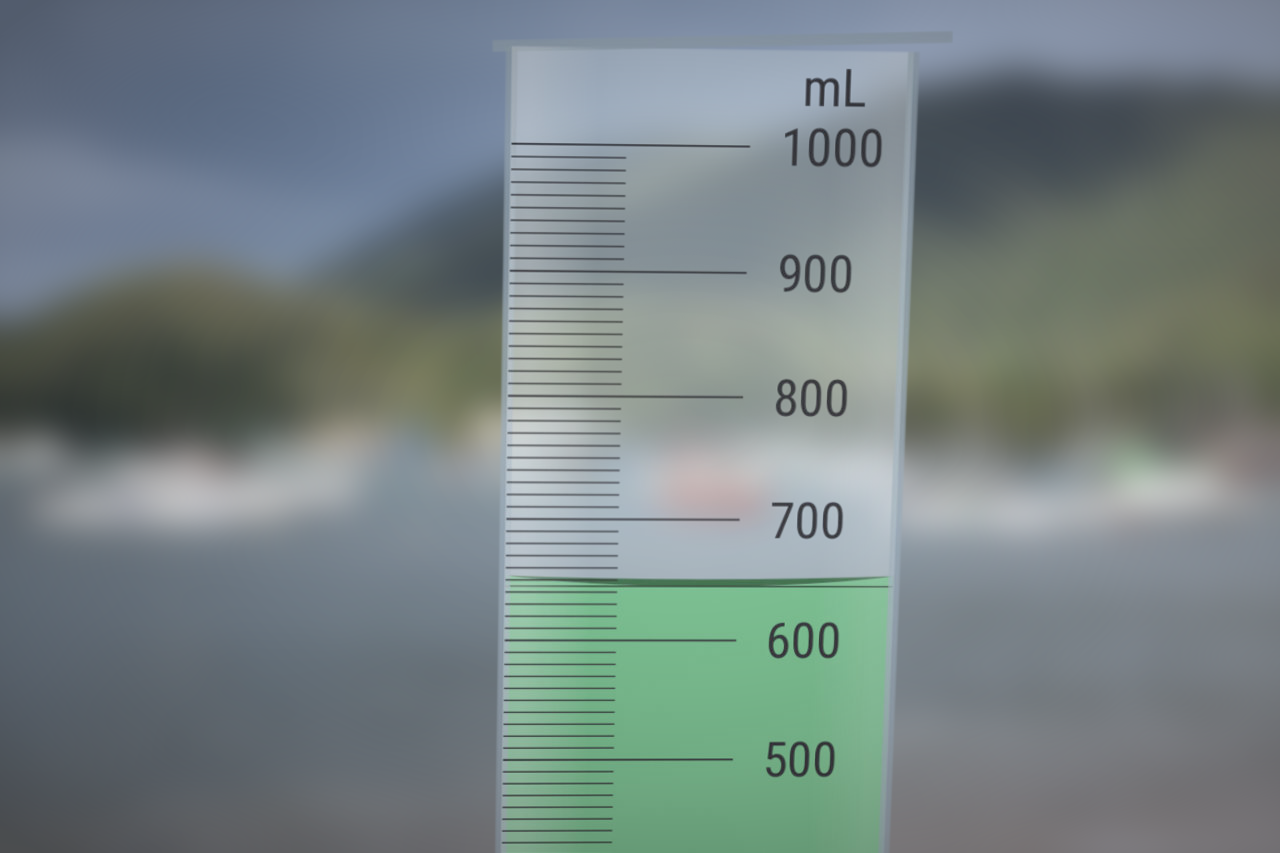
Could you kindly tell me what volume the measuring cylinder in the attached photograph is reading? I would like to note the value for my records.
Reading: 645 mL
